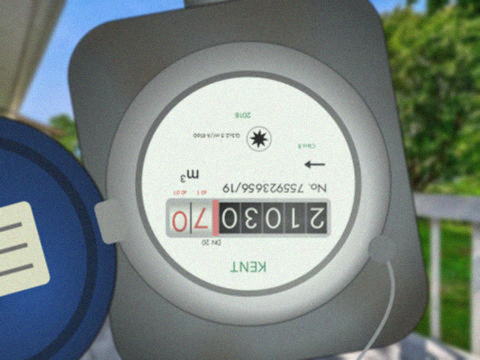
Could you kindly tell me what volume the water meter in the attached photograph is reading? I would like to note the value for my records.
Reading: 21030.70 m³
